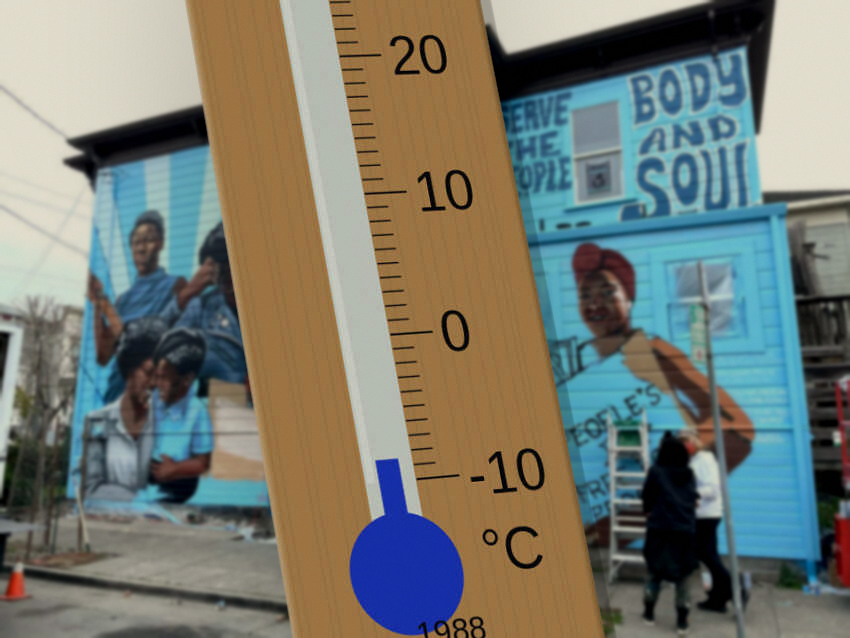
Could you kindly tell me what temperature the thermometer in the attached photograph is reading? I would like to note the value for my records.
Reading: -8.5 °C
